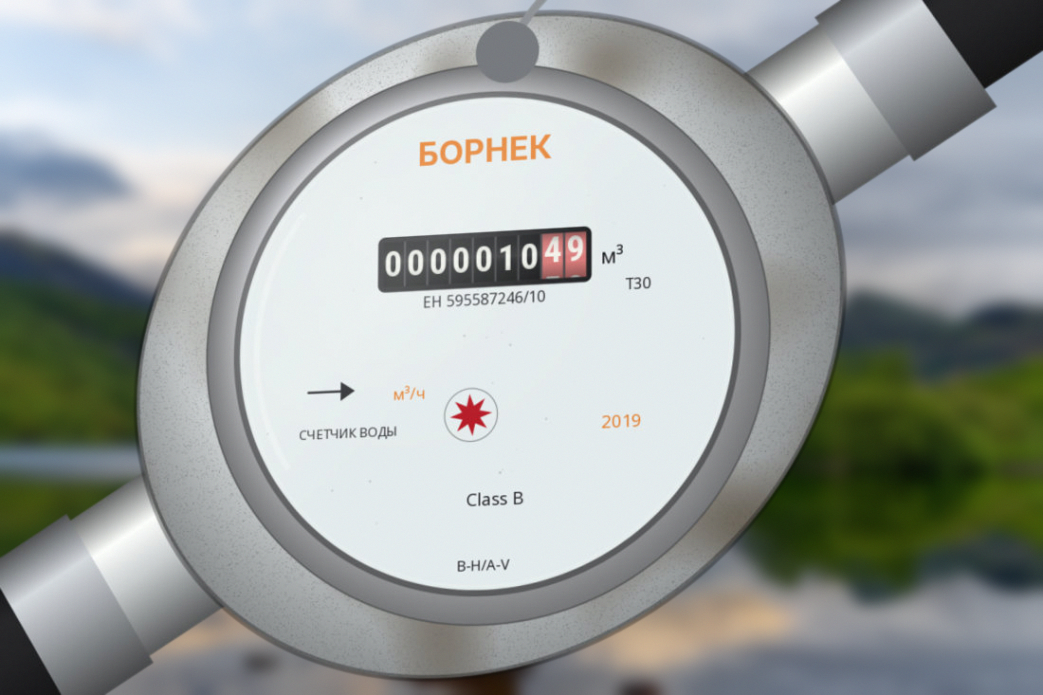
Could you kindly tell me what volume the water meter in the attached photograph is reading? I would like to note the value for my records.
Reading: 10.49 m³
